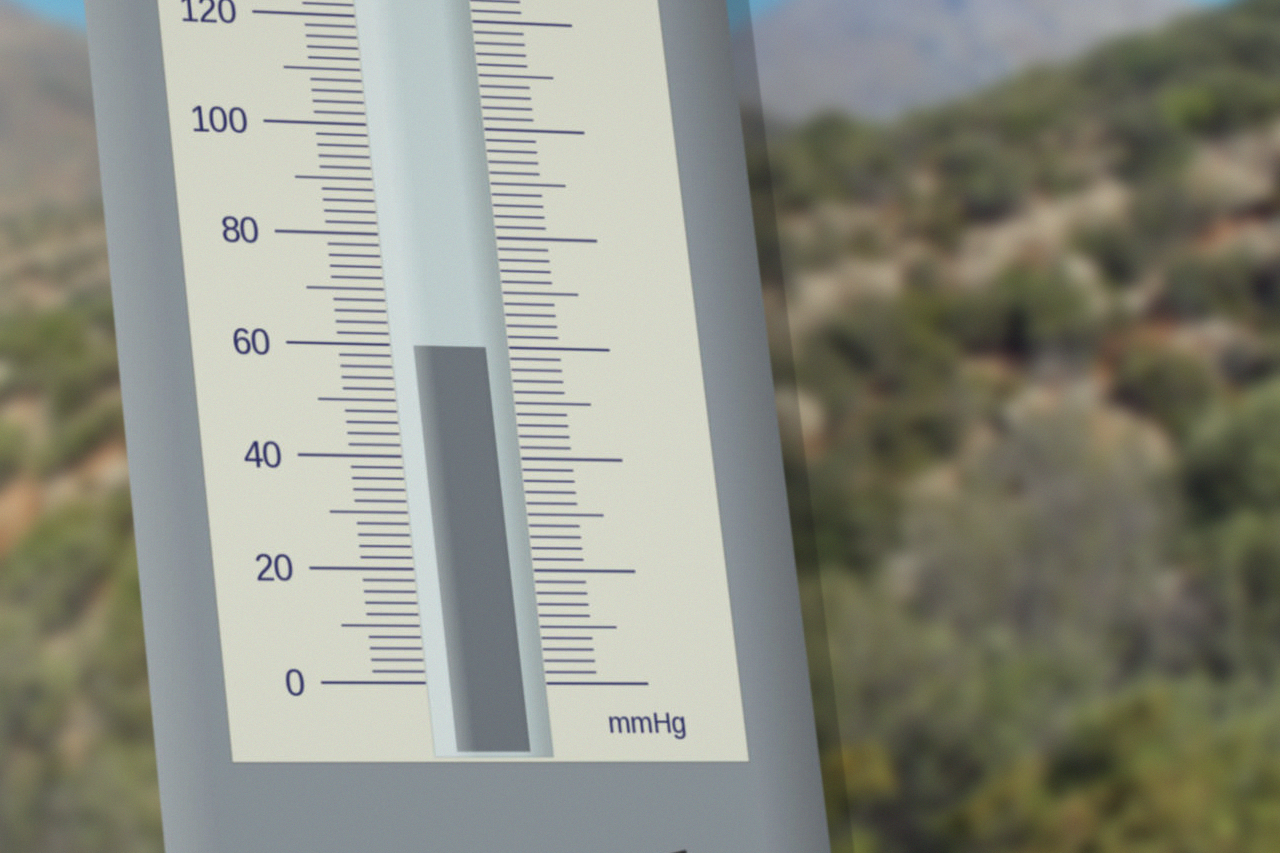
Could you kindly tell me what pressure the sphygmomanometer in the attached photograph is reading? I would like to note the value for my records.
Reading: 60 mmHg
